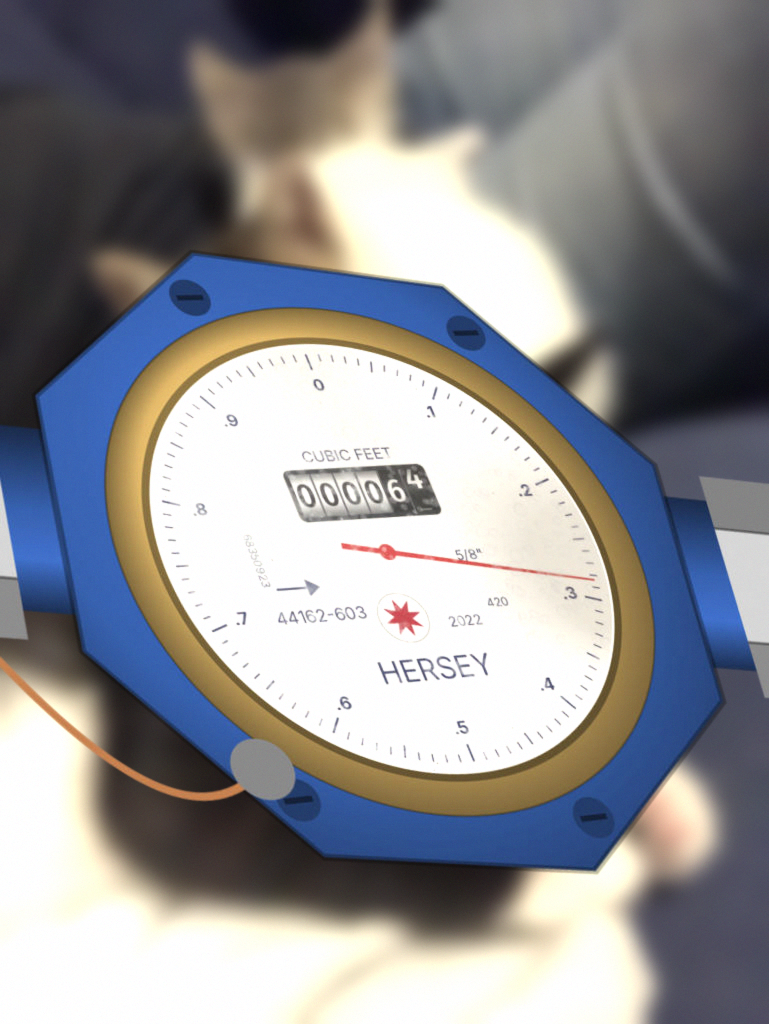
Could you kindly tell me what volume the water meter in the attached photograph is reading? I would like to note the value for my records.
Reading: 64.28 ft³
